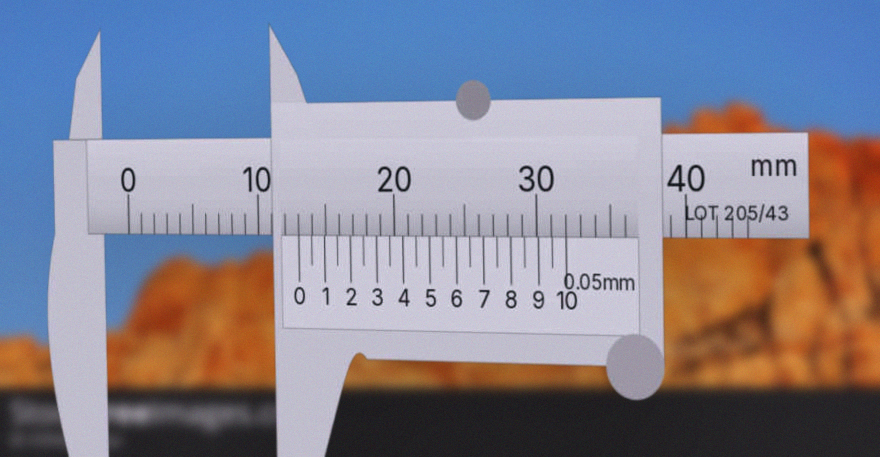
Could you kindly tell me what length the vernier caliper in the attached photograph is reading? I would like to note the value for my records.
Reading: 13.0 mm
